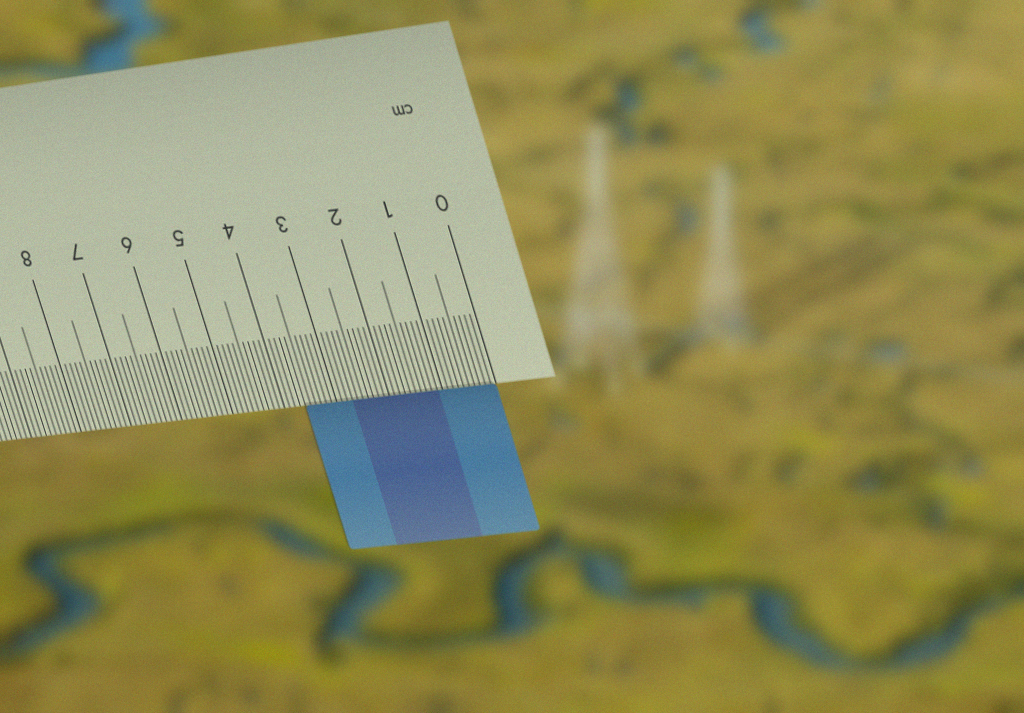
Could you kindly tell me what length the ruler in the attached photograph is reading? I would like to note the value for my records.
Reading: 3.6 cm
